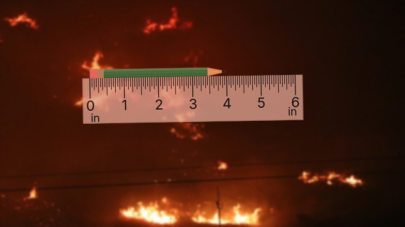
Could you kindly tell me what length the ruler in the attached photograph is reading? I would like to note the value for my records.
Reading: 4 in
